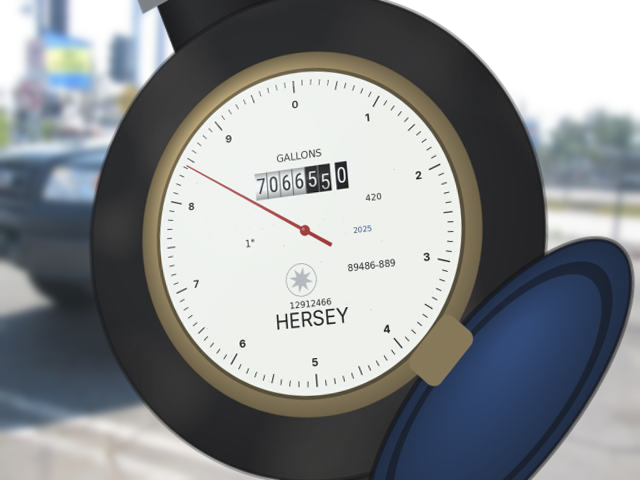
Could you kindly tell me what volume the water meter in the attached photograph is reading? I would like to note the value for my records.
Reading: 7066548.4 gal
